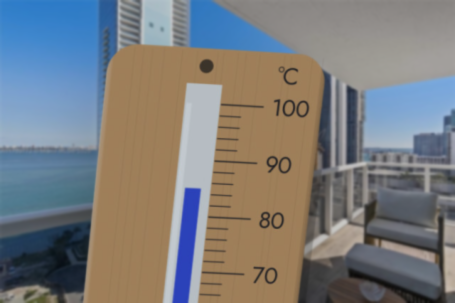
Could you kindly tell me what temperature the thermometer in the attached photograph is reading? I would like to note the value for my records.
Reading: 85 °C
